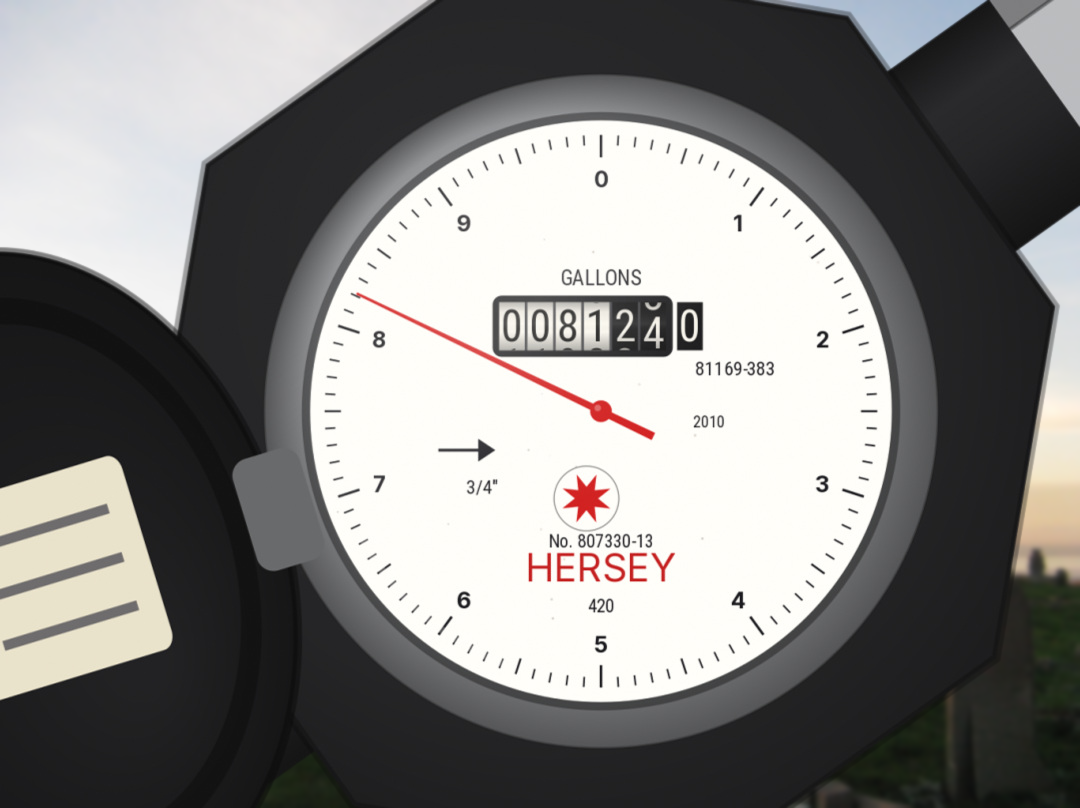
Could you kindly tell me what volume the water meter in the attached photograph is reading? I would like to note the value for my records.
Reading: 81238.2 gal
